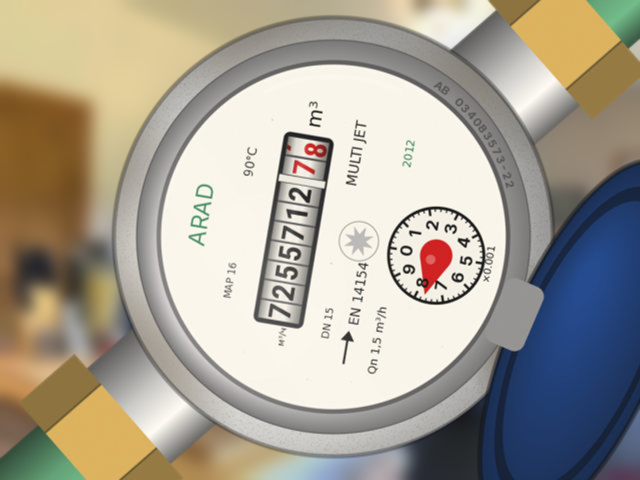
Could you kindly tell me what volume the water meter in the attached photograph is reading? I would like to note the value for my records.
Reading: 7255712.777 m³
